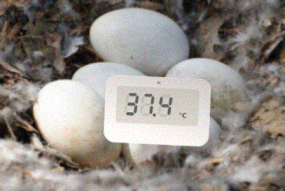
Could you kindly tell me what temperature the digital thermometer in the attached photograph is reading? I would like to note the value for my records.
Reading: 37.4 °C
